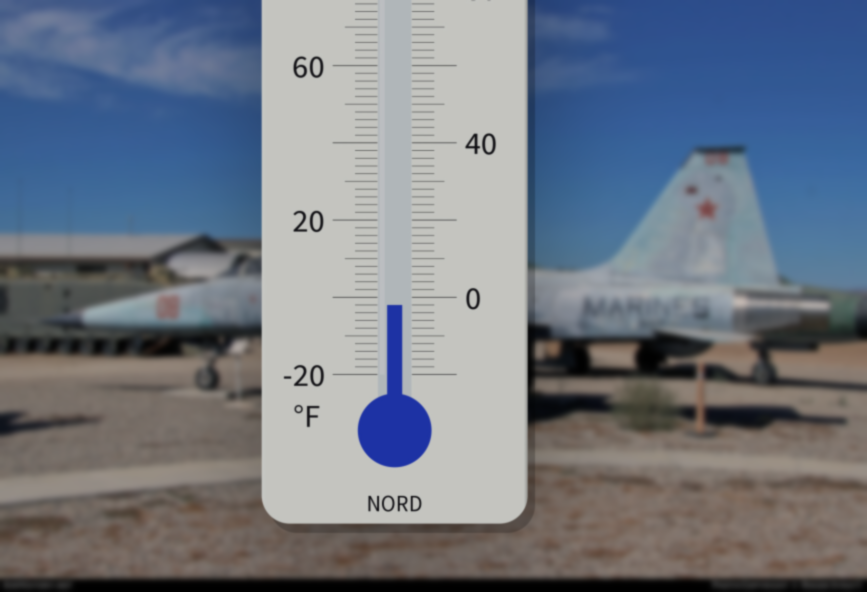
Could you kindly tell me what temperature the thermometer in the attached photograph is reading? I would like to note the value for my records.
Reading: -2 °F
